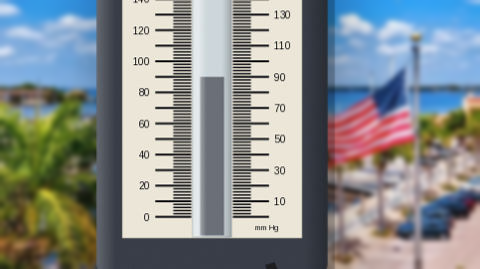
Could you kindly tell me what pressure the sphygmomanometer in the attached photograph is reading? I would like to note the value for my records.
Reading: 90 mmHg
